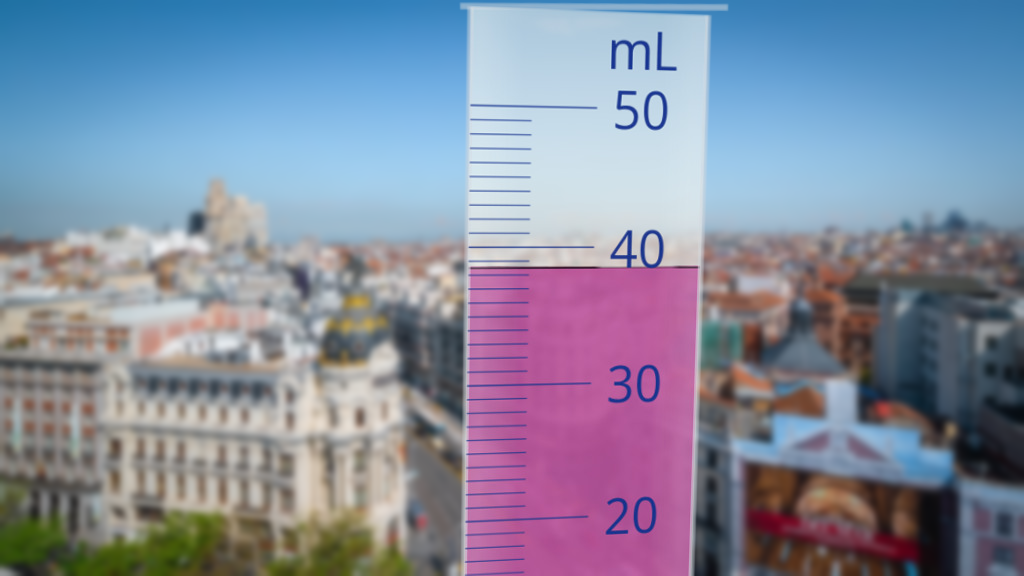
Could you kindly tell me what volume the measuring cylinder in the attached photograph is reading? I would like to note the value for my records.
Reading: 38.5 mL
